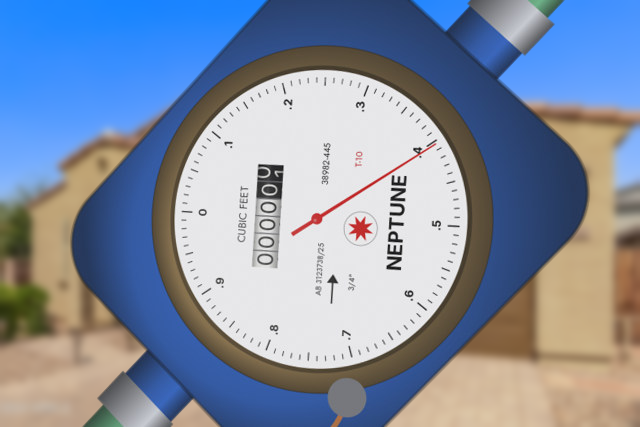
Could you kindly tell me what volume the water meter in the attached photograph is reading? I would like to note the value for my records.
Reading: 0.40 ft³
